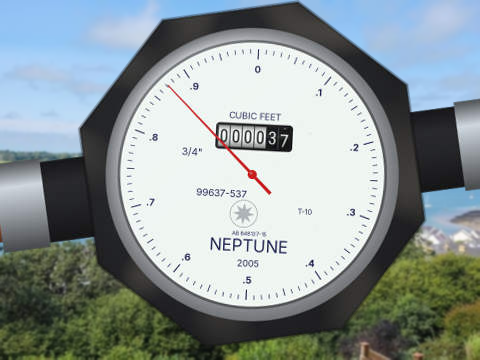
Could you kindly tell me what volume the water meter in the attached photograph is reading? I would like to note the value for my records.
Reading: 36.87 ft³
